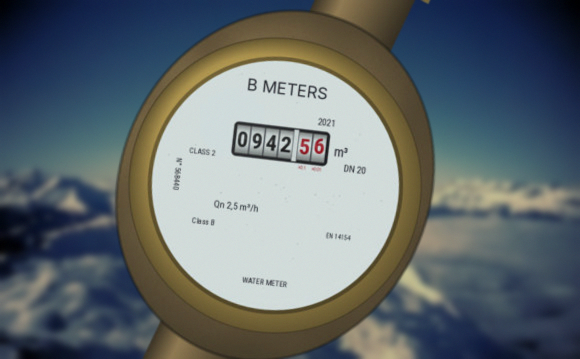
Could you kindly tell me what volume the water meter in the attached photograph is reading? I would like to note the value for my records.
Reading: 942.56 m³
